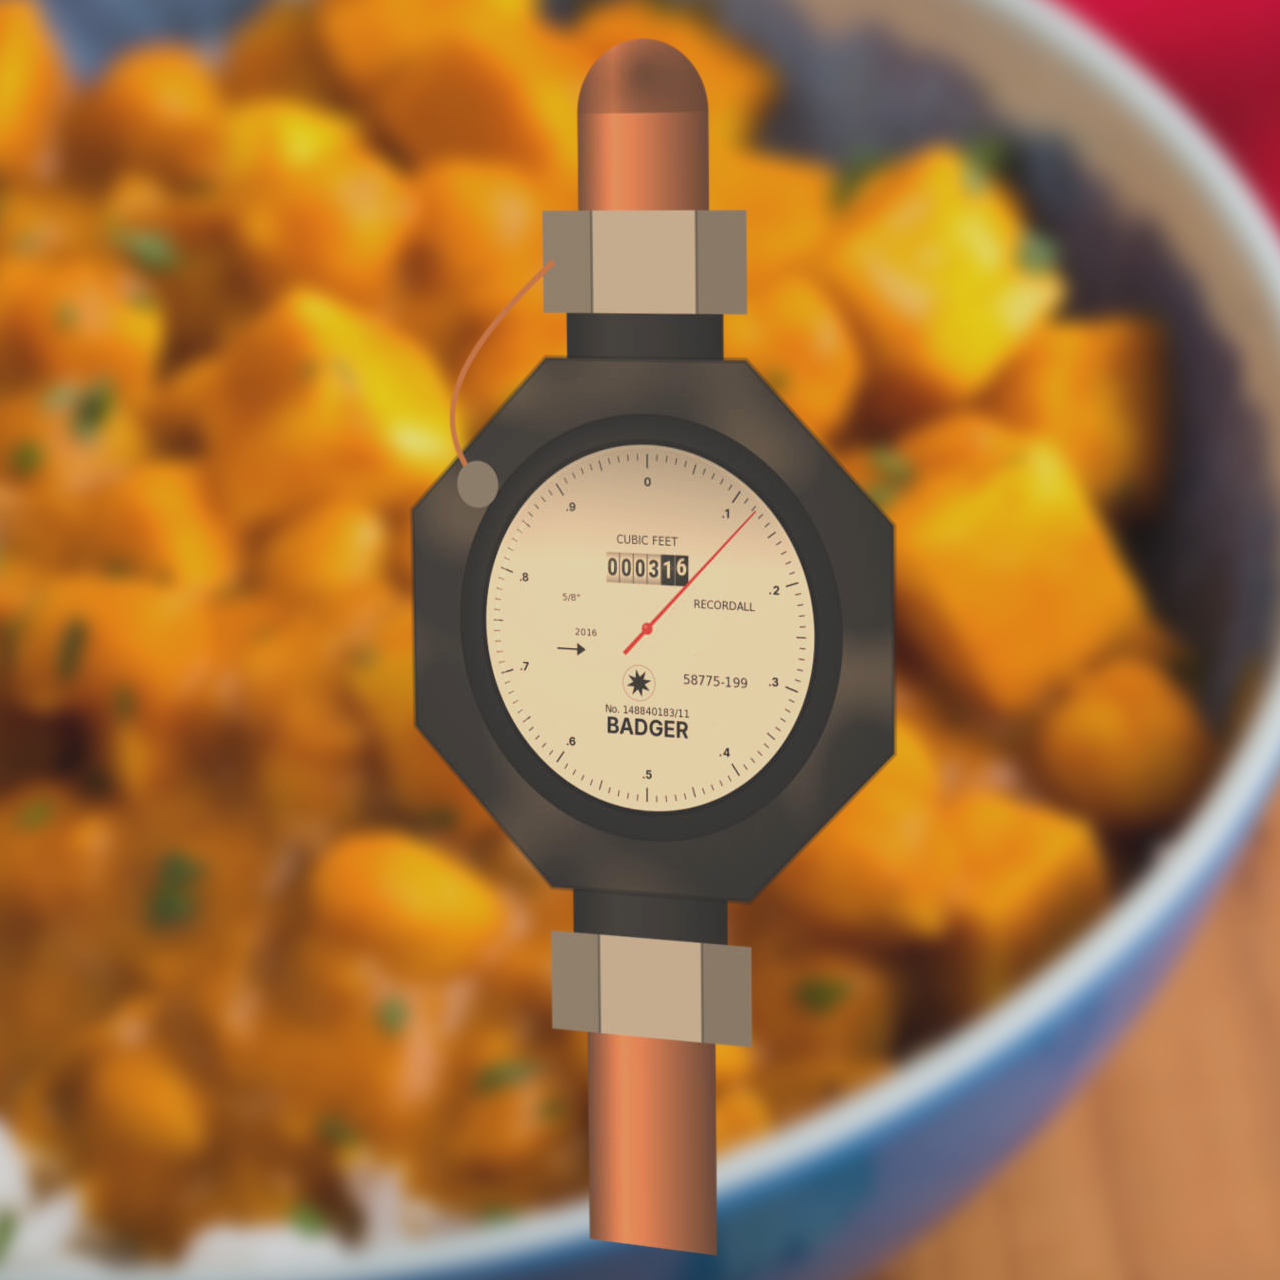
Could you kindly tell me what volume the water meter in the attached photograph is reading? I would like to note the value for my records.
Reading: 316.12 ft³
